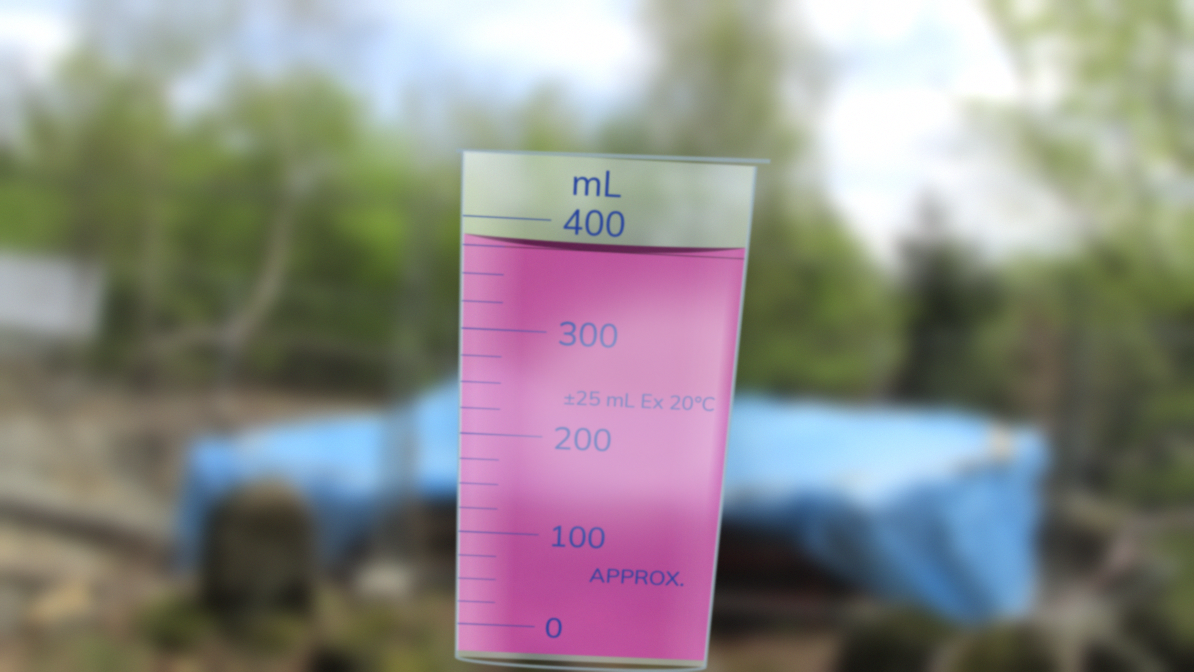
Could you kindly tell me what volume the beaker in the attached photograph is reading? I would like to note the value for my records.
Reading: 375 mL
